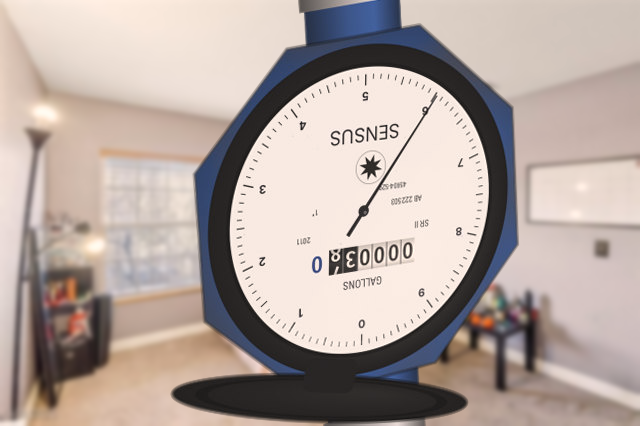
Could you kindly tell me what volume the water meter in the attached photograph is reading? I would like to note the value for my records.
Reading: 376.0 gal
